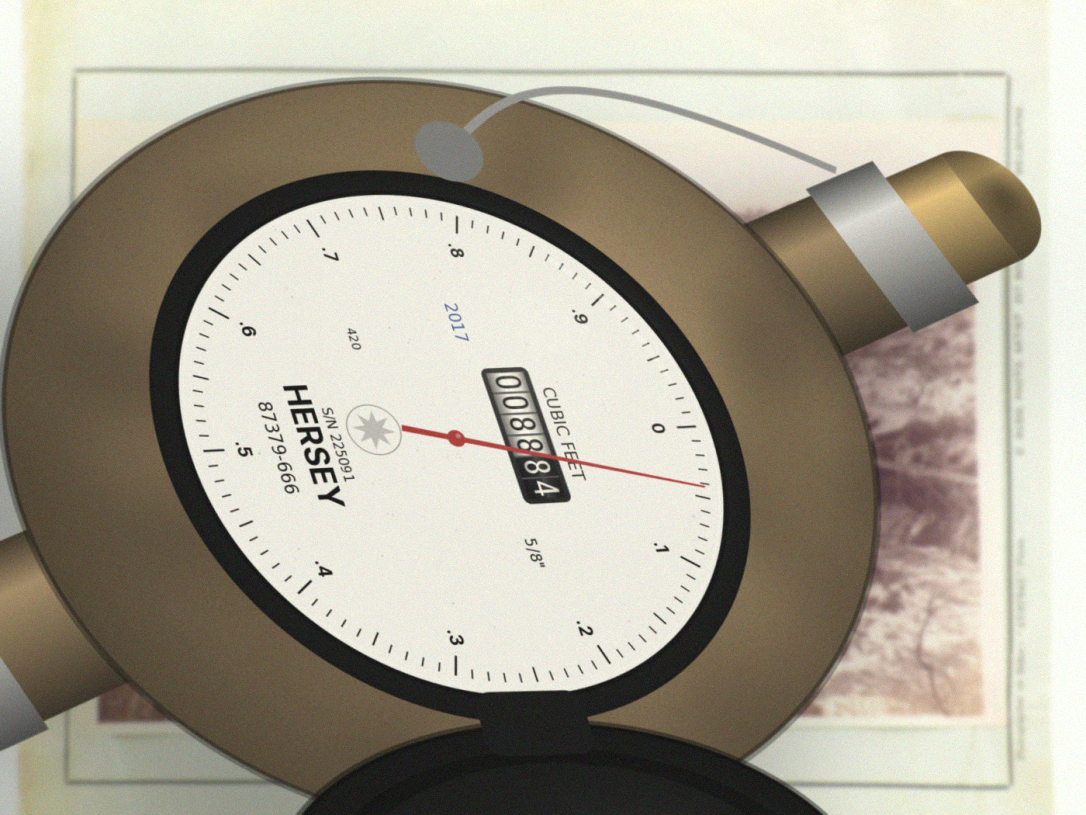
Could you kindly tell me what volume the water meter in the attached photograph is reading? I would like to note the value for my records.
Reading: 8884.04 ft³
